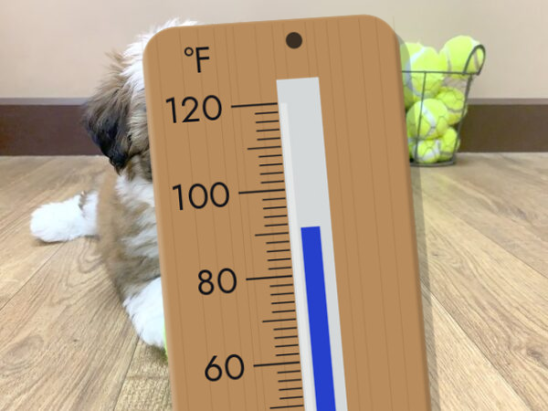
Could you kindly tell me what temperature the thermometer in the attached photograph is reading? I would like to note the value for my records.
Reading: 91 °F
